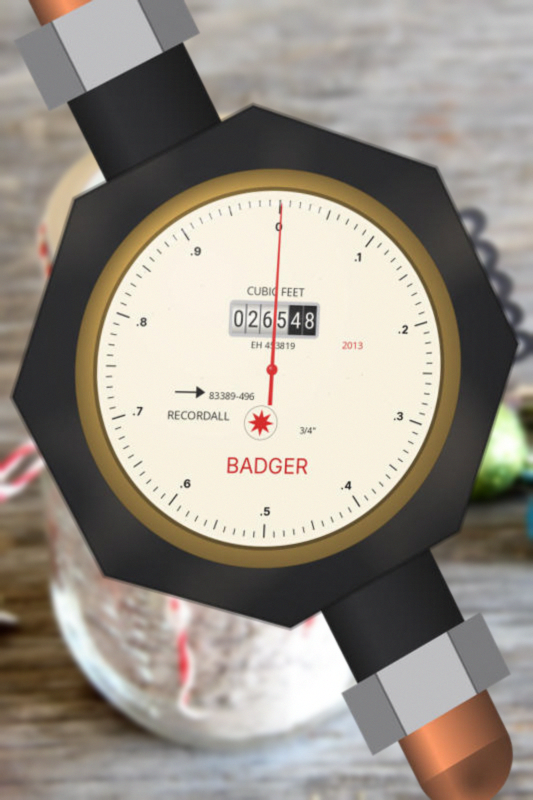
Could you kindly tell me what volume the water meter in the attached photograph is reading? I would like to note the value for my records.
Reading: 26548.00 ft³
